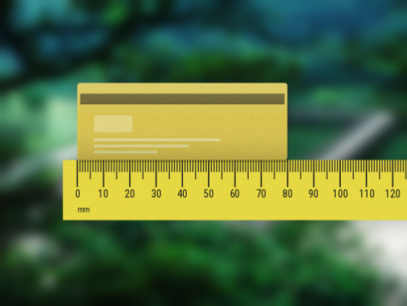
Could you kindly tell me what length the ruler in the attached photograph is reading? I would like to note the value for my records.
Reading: 80 mm
